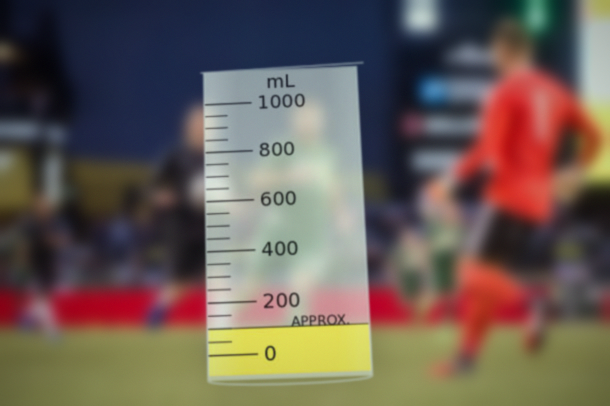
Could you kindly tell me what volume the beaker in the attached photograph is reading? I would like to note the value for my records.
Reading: 100 mL
